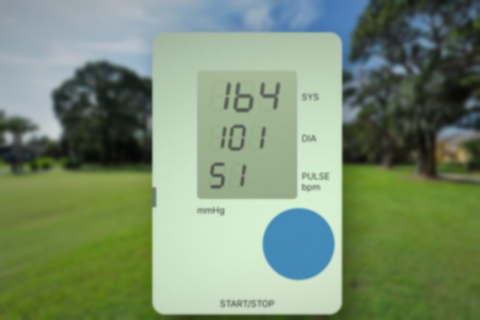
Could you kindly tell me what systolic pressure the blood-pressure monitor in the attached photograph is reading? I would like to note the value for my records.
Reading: 164 mmHg
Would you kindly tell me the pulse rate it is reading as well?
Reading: 51 bpm
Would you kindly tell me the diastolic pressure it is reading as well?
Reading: 101 mmHg
